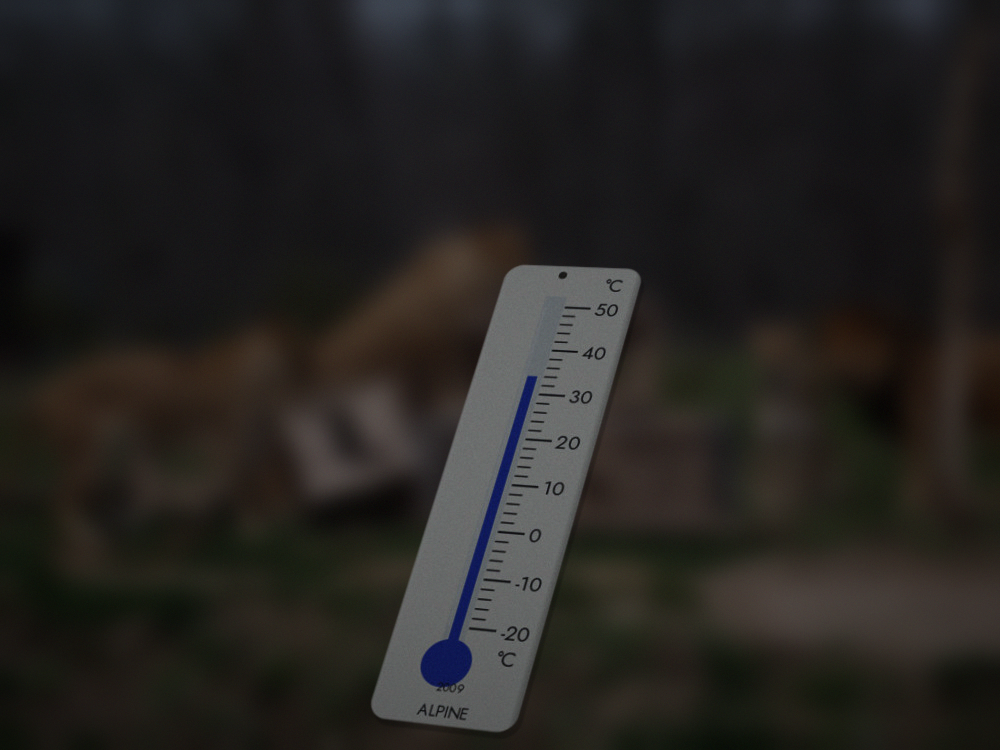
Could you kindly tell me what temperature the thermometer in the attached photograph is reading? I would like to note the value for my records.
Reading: 34 °C
